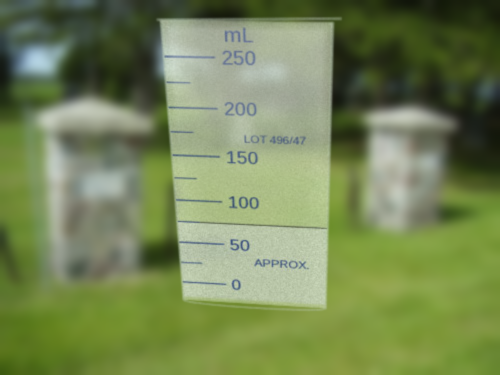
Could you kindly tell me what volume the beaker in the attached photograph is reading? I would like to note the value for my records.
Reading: 75 mL
